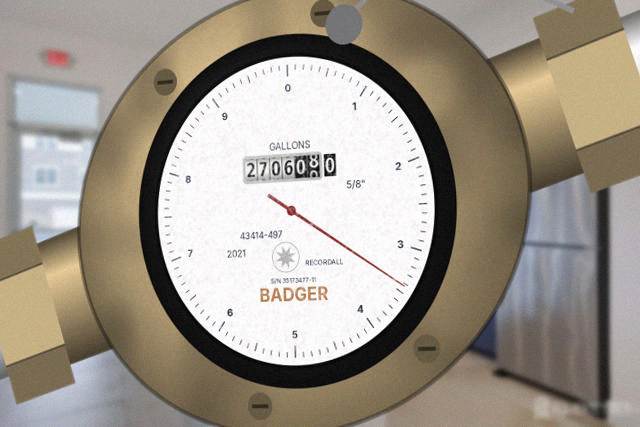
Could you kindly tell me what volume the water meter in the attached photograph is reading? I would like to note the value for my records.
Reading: 2706083.4 gal
